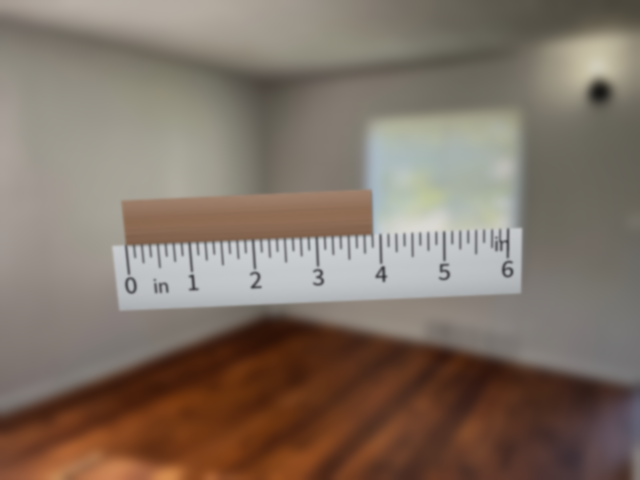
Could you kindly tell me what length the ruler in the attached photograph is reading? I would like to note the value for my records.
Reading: 3.875 in
